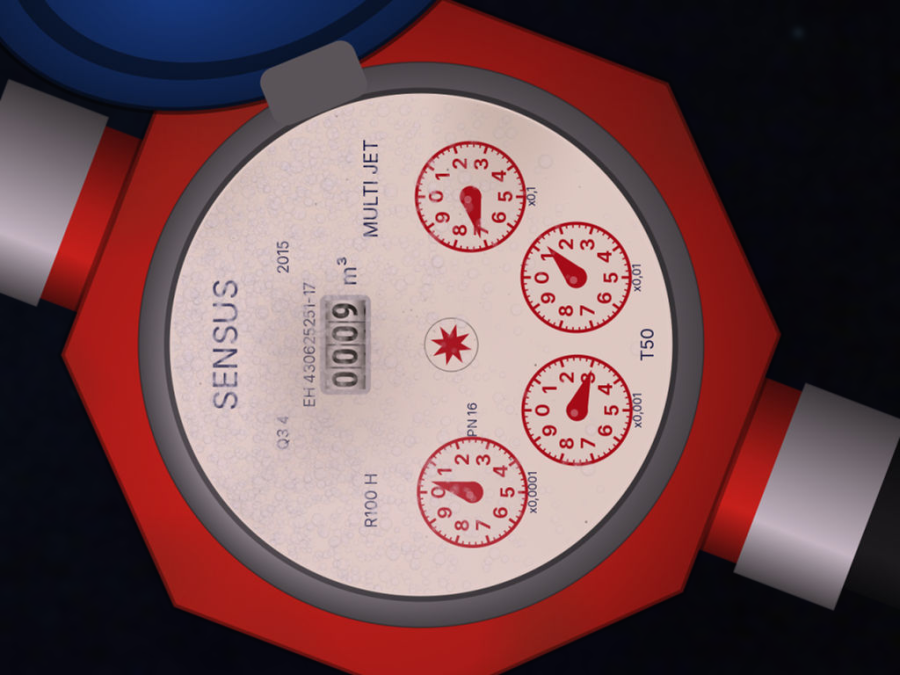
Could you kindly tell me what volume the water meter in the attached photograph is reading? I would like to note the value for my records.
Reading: 9.7130 m³
